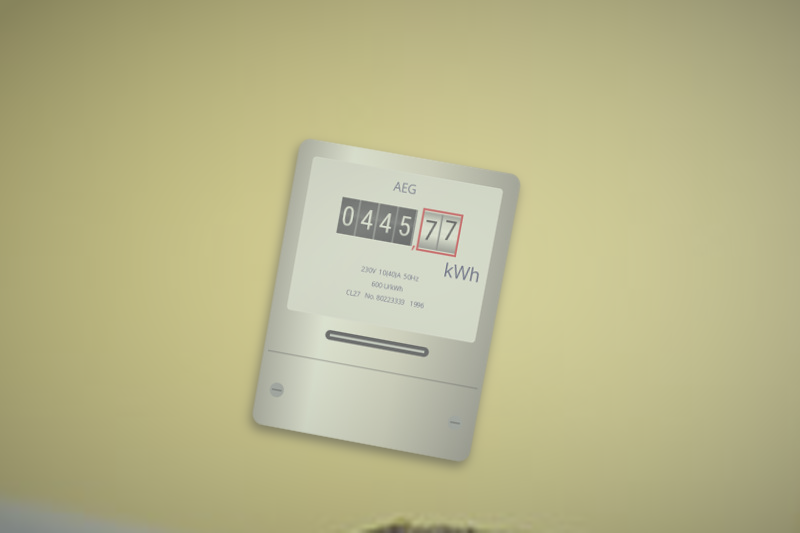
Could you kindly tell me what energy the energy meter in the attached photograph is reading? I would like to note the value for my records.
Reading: 445.77 kWh
